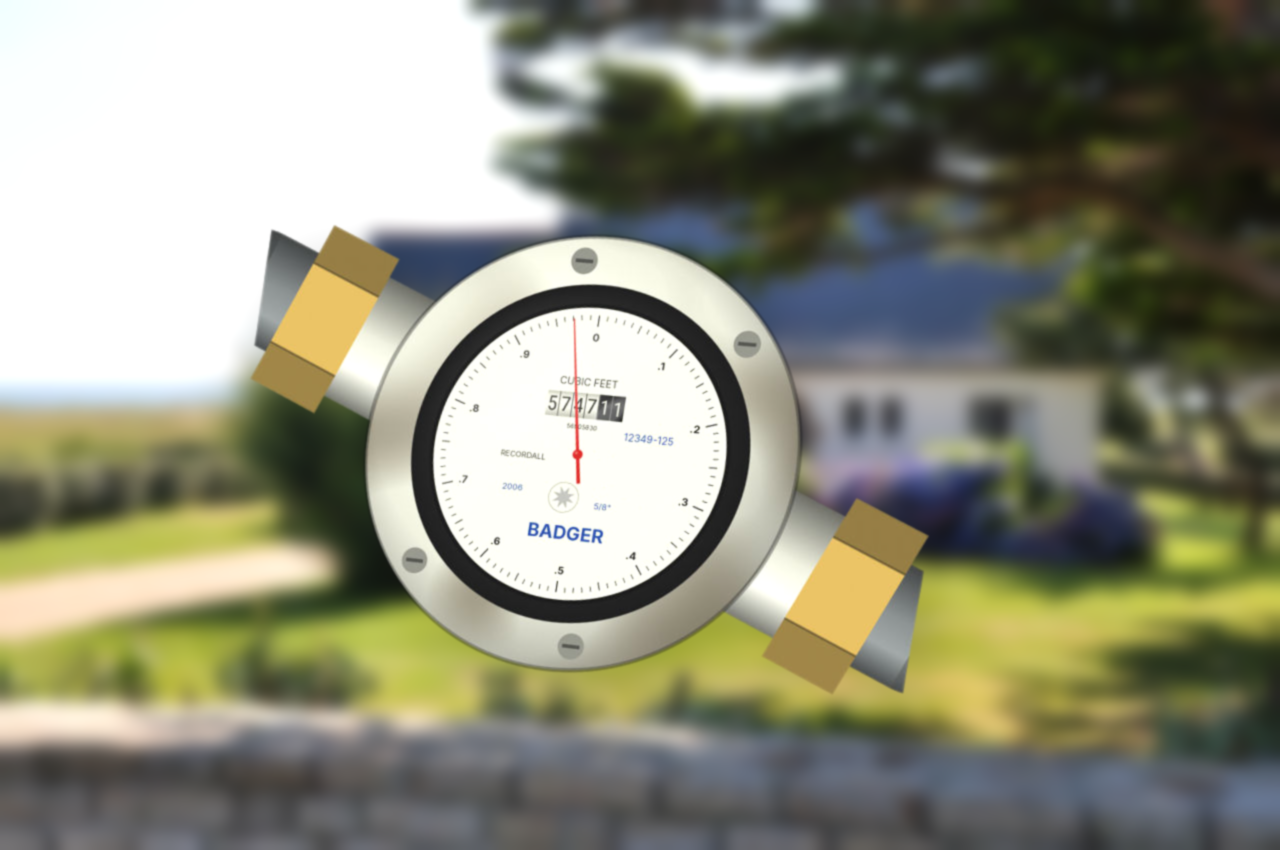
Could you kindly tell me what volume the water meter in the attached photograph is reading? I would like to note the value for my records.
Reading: 574710.97 ft³
